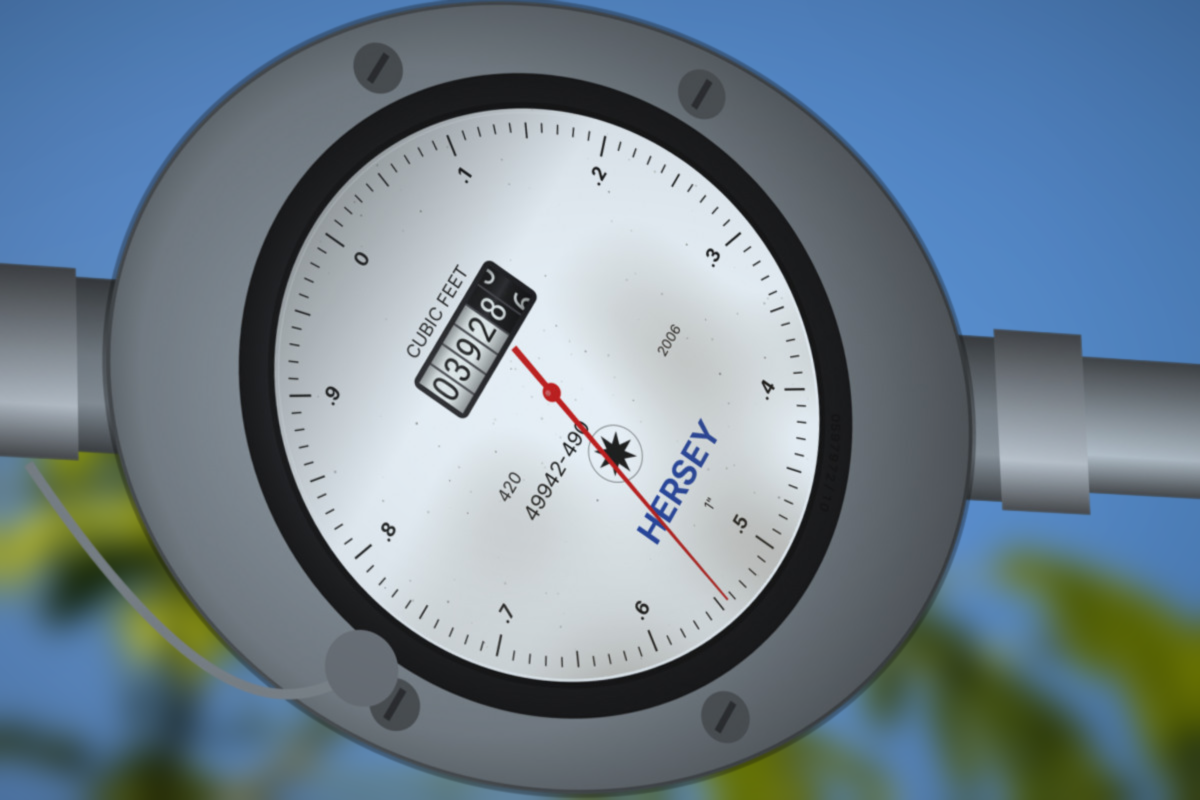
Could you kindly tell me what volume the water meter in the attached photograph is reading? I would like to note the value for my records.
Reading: 39285.54 ft³
